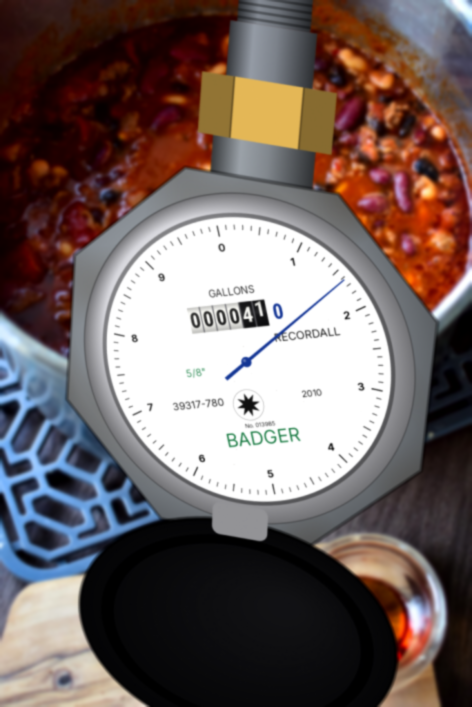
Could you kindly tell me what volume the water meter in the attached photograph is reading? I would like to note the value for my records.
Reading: 411.6 gal
